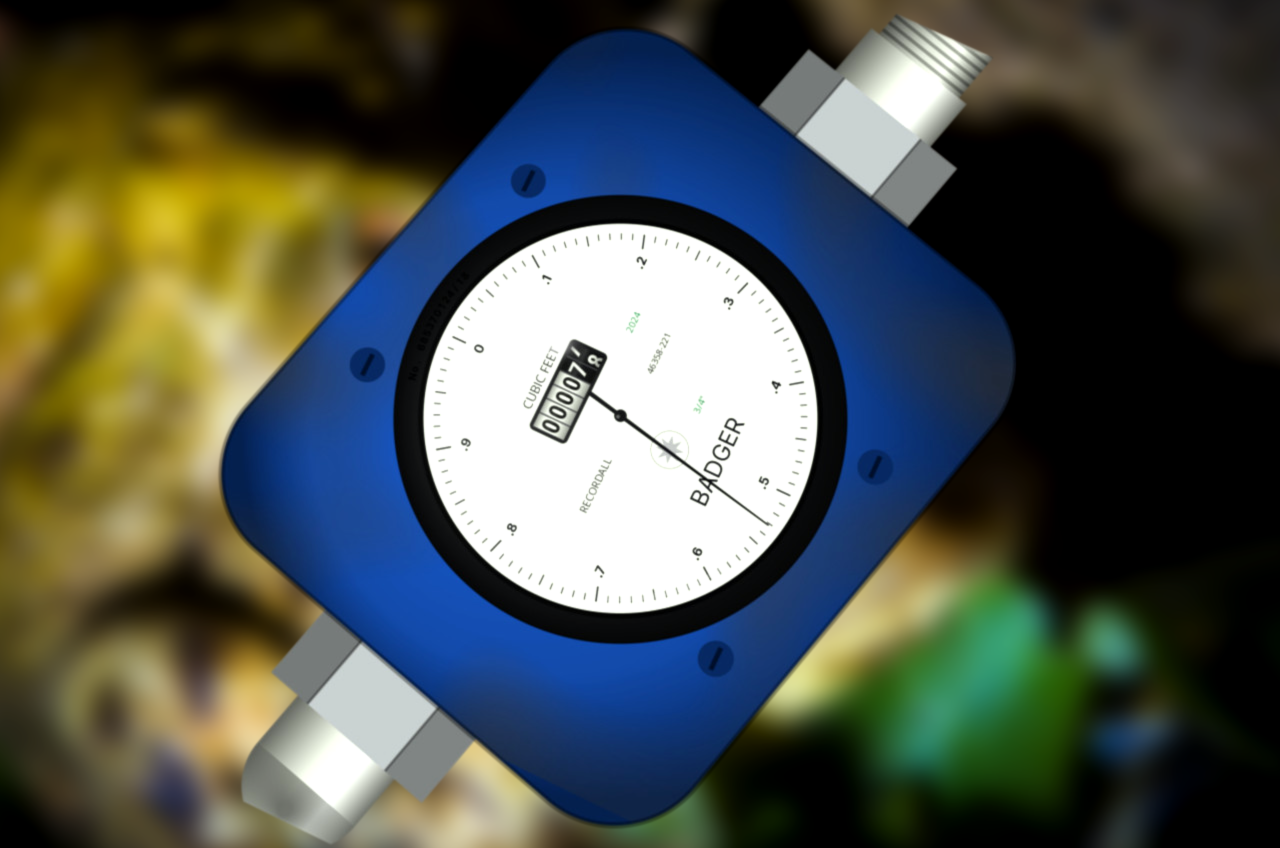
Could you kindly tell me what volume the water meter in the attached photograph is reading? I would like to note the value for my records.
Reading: 77.53 ft³
